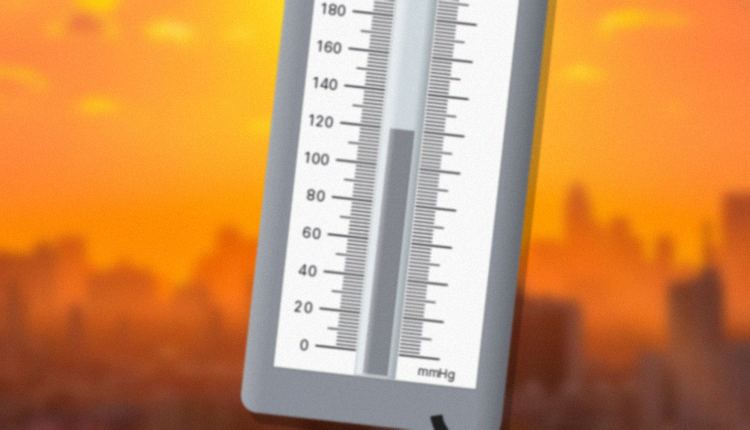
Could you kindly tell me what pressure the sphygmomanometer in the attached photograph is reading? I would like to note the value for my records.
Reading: 120 mmHg
